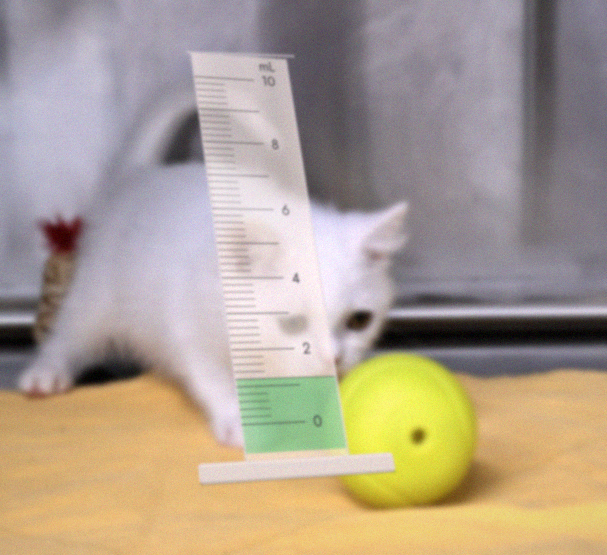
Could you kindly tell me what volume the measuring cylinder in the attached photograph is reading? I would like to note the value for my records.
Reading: 1.2 mL
